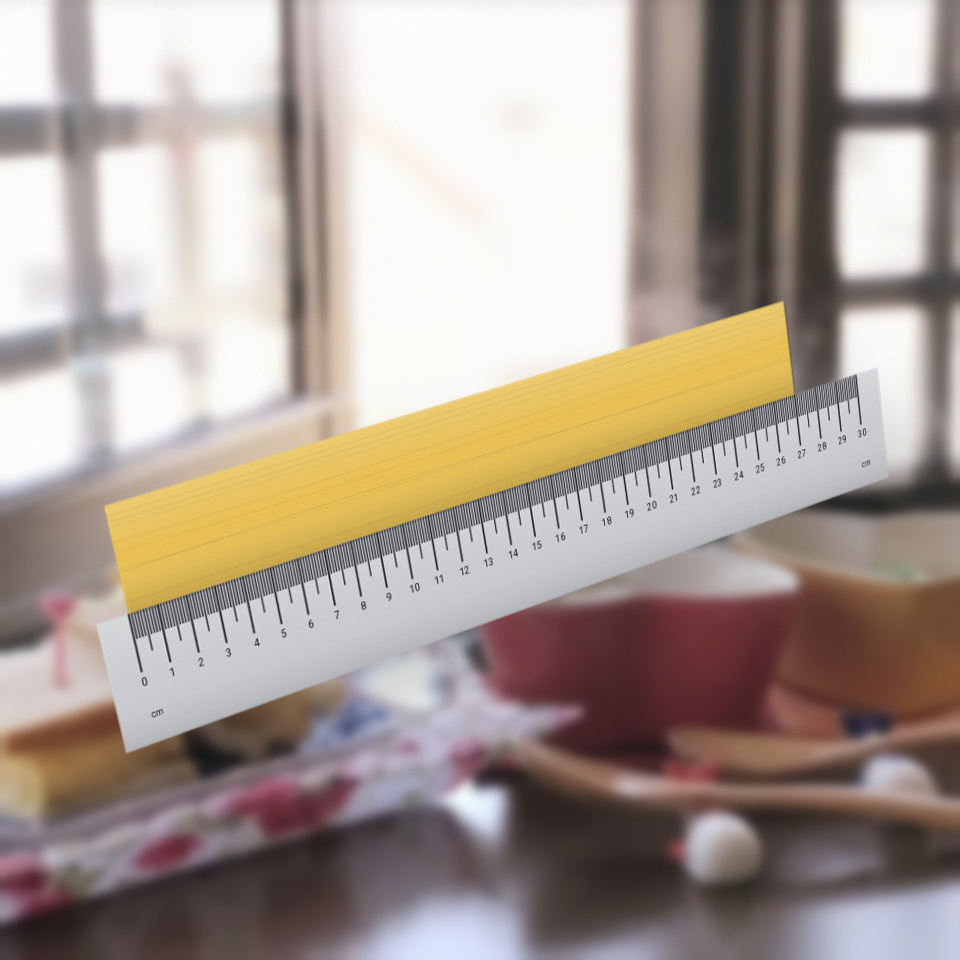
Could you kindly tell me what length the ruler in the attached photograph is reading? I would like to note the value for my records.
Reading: 27 cm
